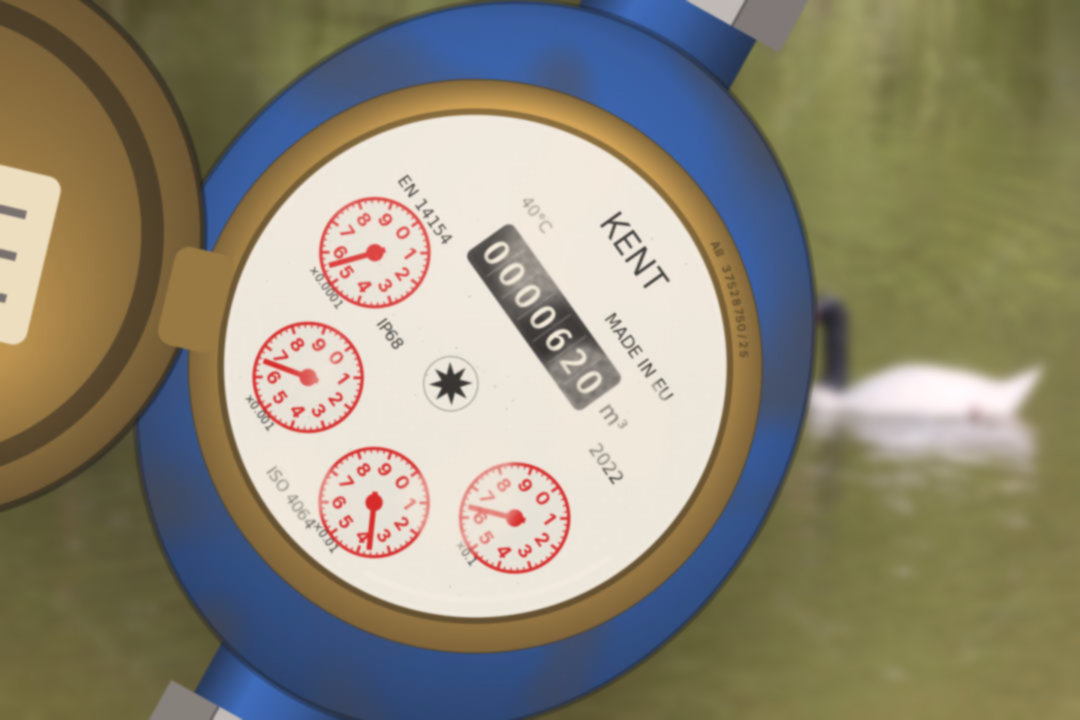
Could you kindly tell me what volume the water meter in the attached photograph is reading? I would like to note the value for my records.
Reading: 620.6365 m³
